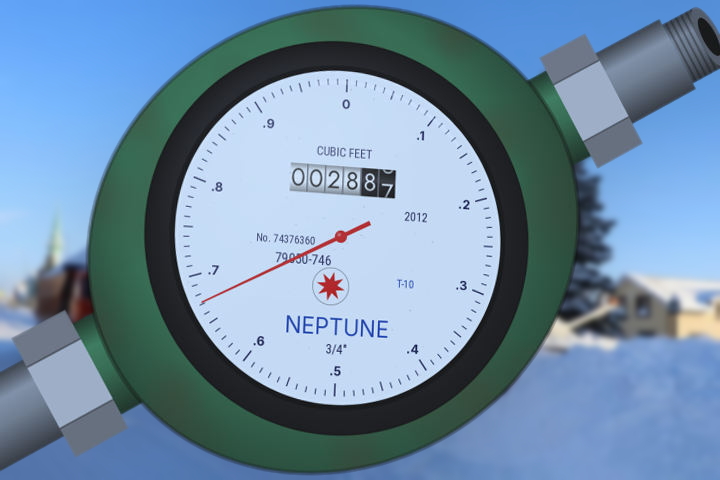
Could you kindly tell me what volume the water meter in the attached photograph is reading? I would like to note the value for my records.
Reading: 2886.67 ft³
